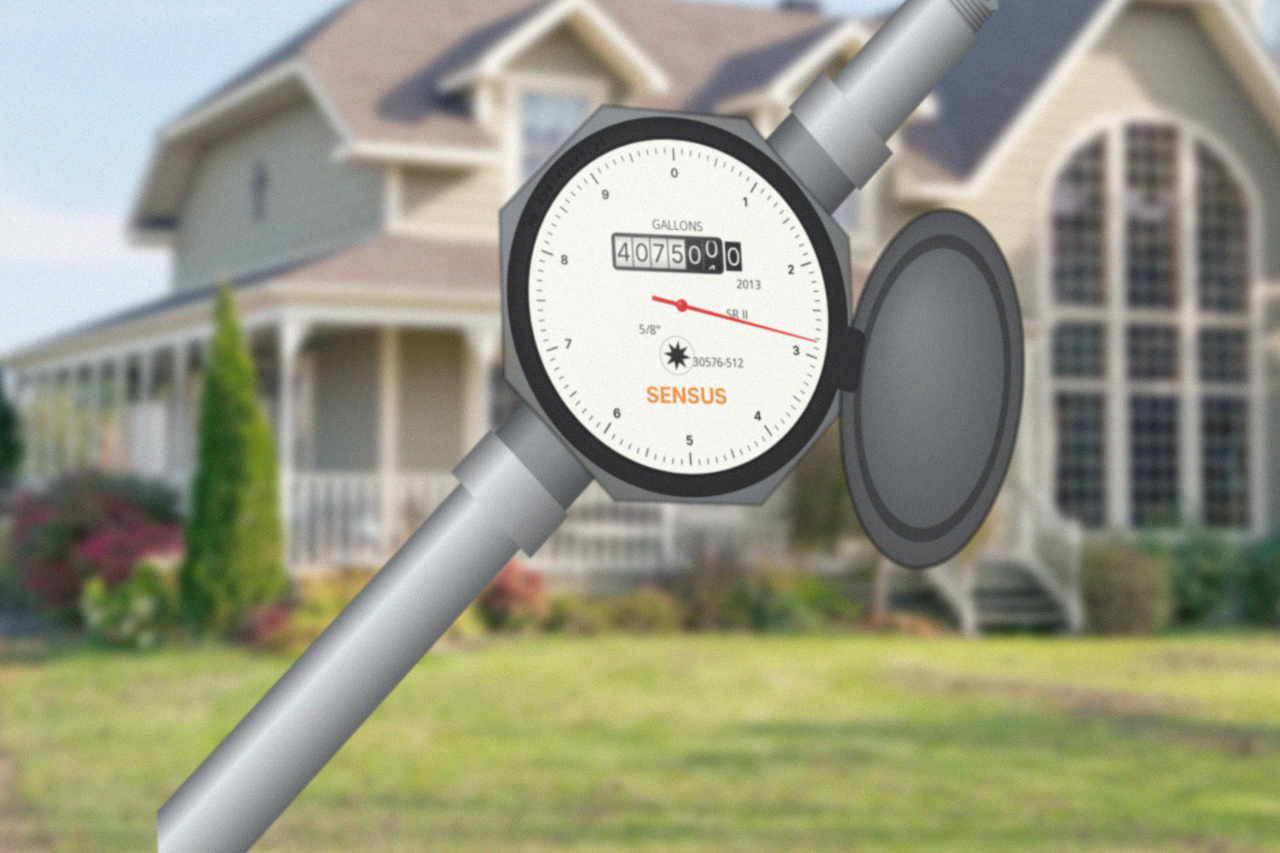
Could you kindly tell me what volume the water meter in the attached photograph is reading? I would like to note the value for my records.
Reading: 4075002.8 gal
